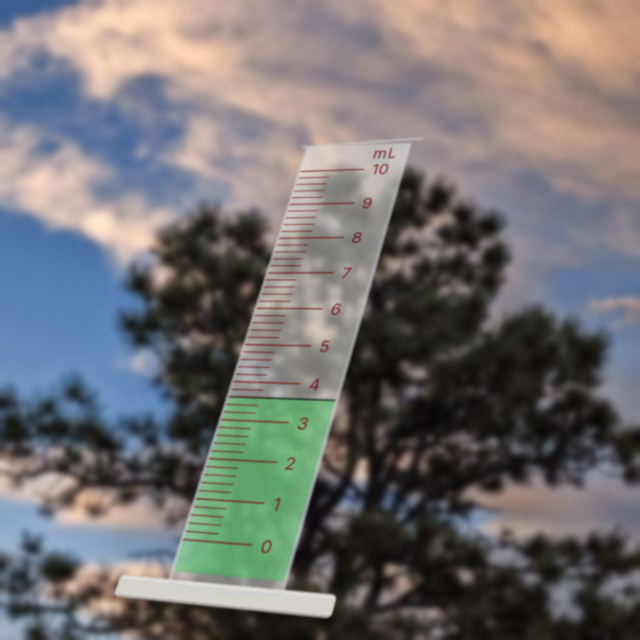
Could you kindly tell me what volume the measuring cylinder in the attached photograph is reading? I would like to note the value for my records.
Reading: 3.6 mL
